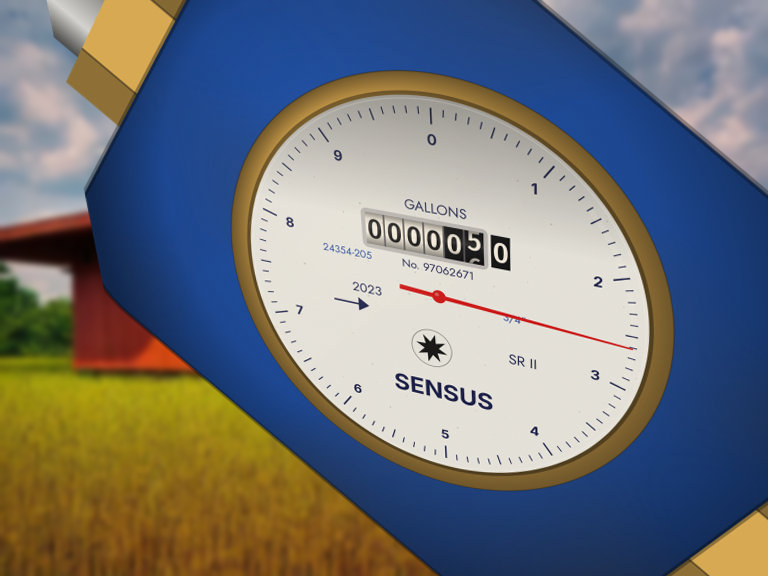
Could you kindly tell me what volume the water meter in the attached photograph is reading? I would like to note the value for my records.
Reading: 52.6 gal
